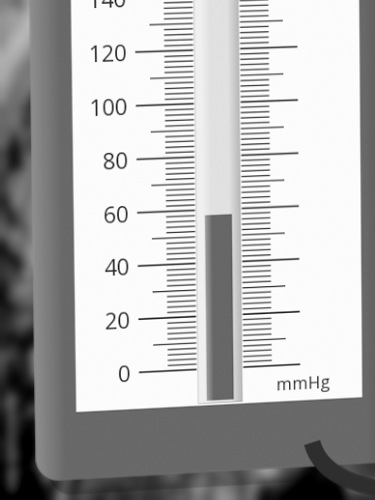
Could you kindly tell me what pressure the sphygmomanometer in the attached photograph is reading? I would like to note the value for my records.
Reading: 58 mmHg
